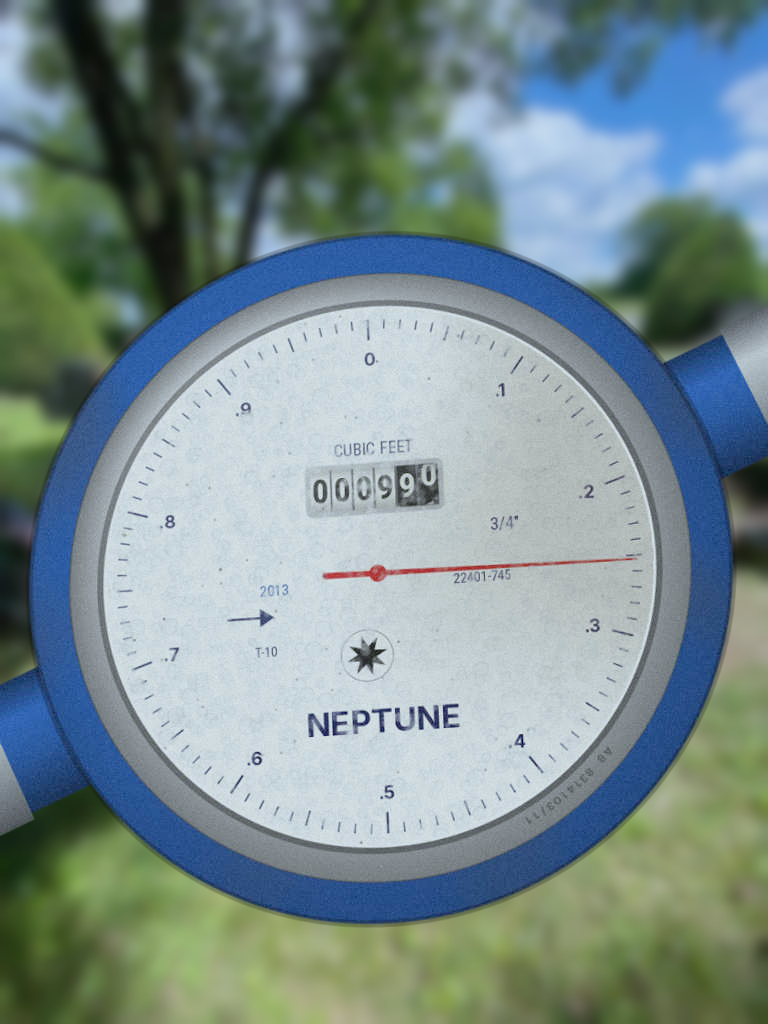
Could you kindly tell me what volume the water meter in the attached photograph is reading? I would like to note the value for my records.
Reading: 990.25 ft³
